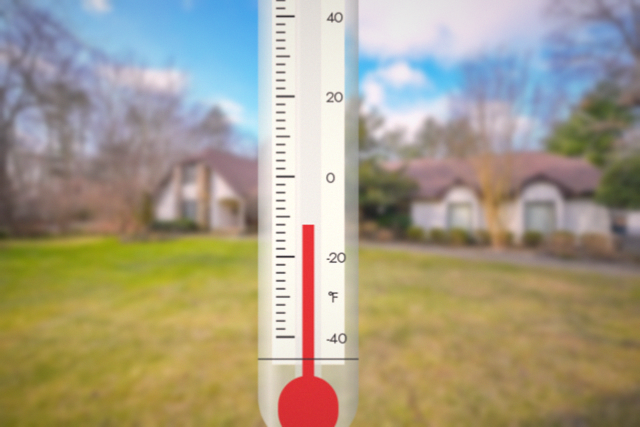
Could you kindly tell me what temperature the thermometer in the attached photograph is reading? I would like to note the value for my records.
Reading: -12 °F
